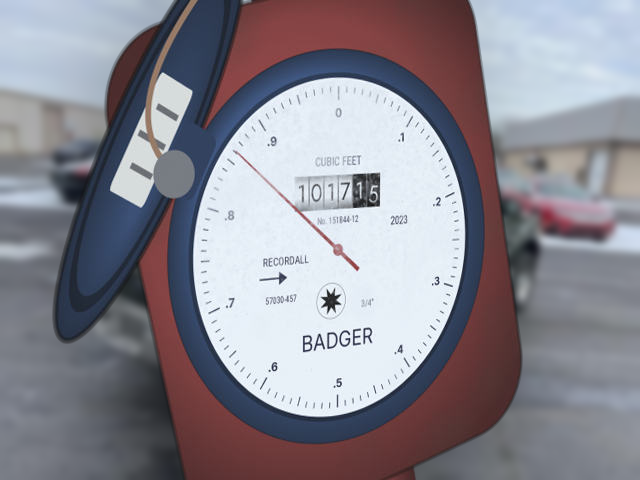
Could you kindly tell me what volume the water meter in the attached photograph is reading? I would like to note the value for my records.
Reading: 101714.86 ft³
